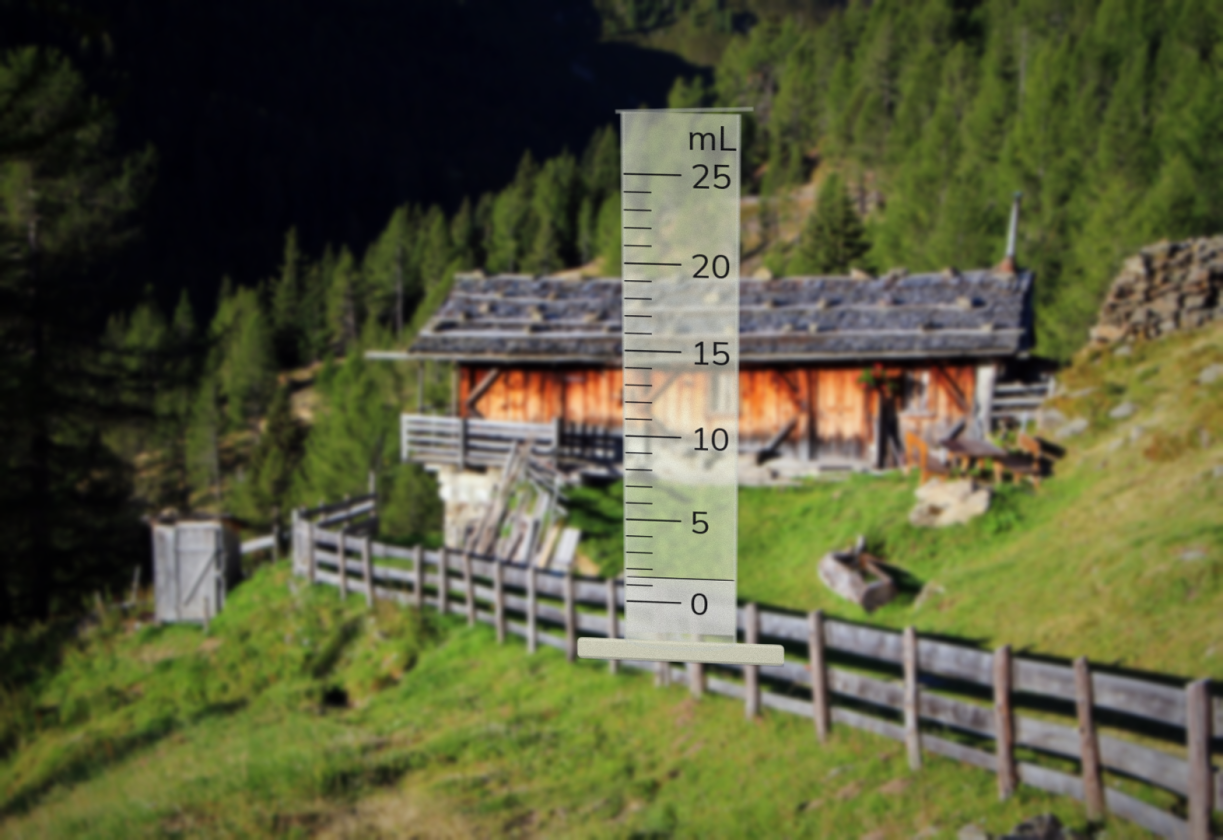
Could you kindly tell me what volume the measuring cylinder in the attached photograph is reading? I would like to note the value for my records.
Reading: 1.5 mL
